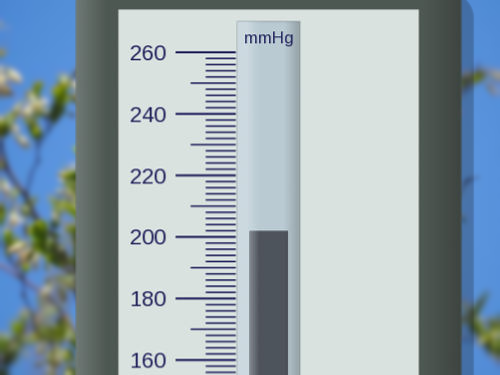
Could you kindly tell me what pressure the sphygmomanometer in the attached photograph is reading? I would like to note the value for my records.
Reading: 202 mmHg
